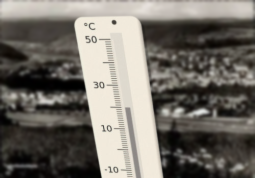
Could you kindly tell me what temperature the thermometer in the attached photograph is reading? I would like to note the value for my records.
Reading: 20 °C
